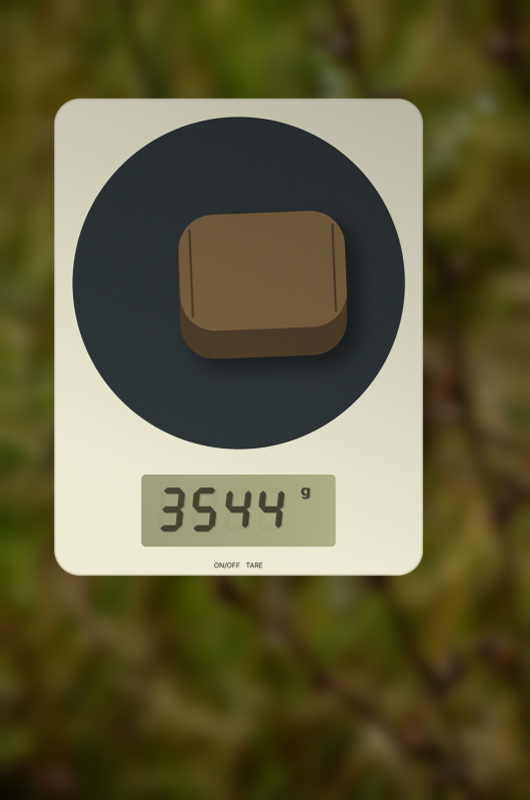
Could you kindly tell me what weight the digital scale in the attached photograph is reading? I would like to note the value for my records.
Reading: 3544 g
